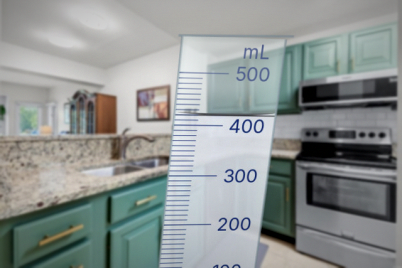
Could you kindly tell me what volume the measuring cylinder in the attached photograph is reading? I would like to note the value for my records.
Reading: 420 mL
